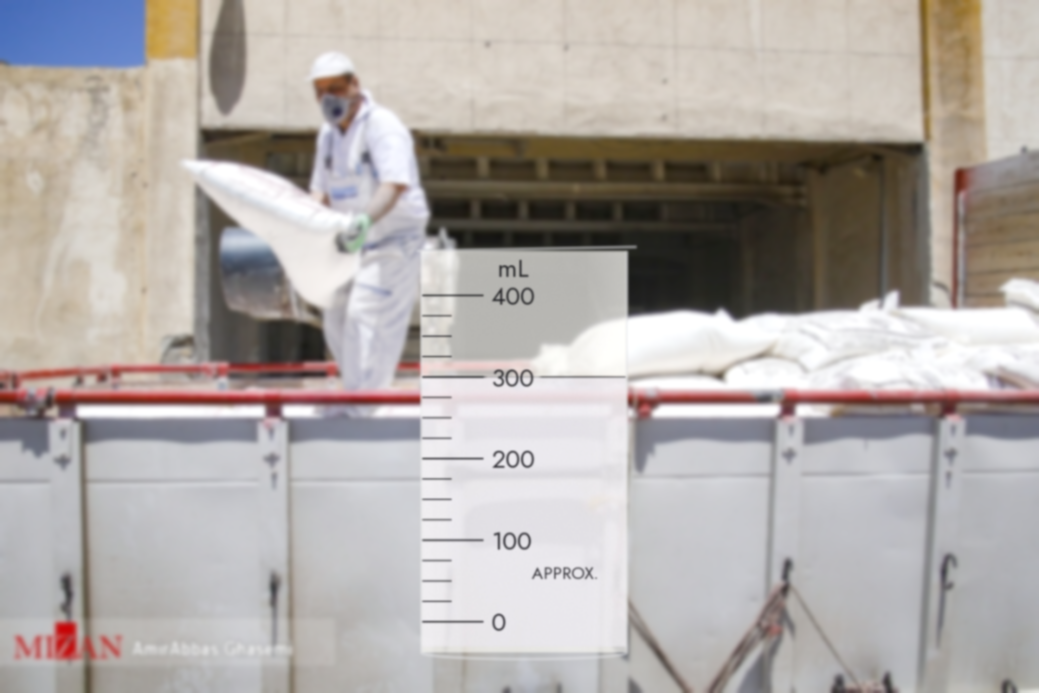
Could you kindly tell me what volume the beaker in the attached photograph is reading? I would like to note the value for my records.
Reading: 300 mL
